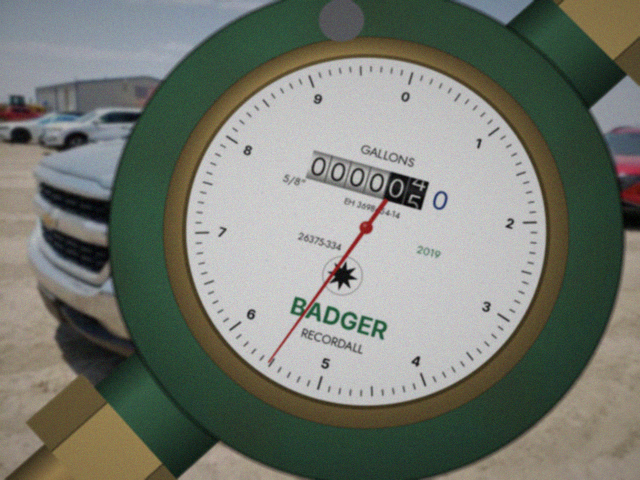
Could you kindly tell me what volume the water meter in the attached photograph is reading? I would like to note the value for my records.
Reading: 45.5 gal
